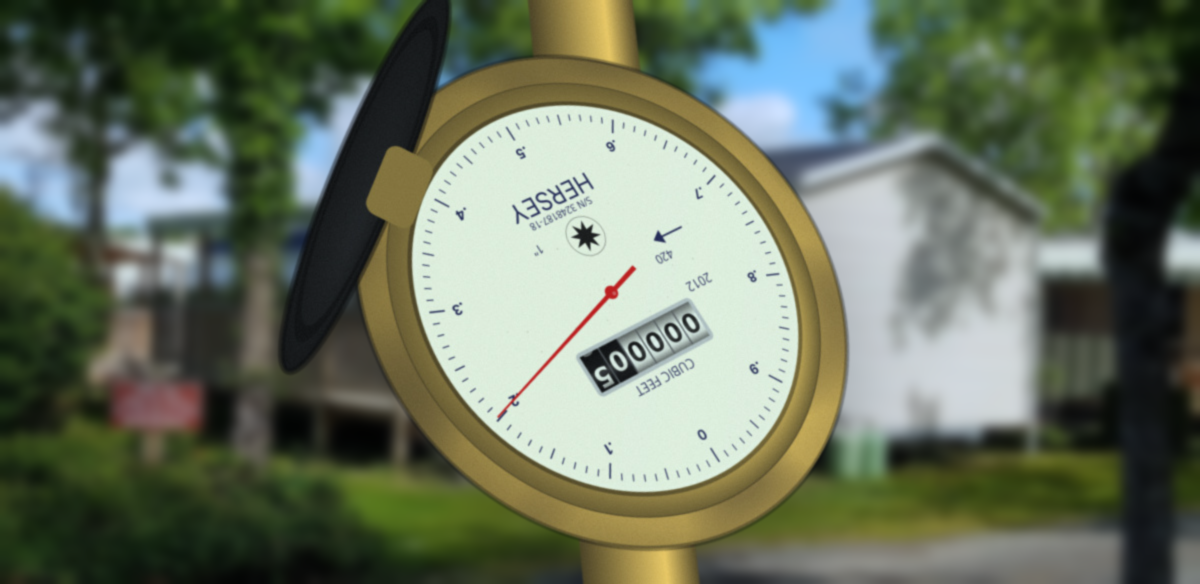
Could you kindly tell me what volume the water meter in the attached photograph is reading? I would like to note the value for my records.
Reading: 5.20 ft³
